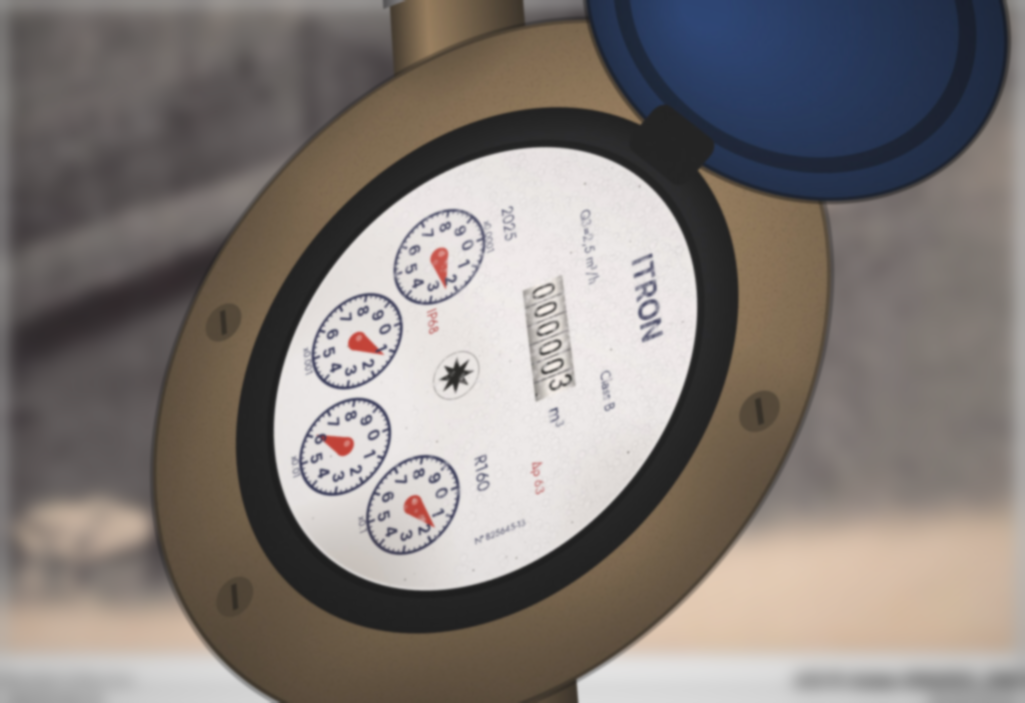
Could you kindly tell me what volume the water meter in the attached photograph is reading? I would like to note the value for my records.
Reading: 3.1612 m³
